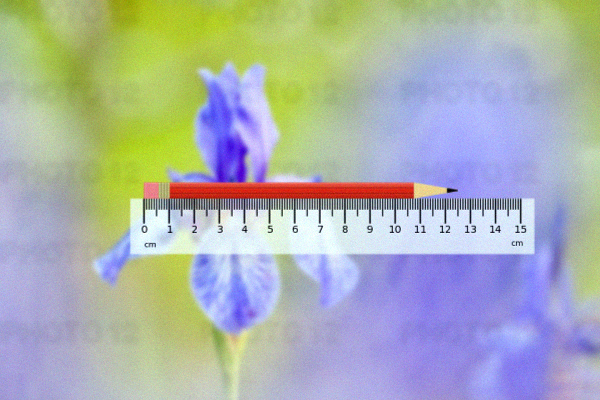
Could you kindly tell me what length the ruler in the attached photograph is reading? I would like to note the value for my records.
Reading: 12.5 cm
